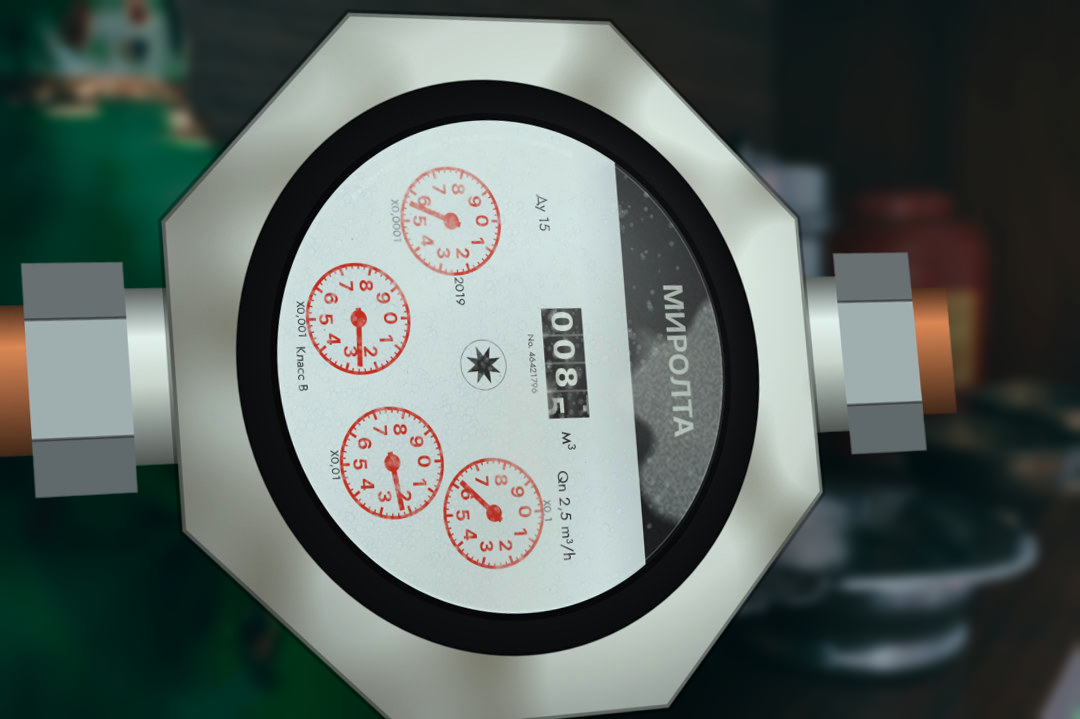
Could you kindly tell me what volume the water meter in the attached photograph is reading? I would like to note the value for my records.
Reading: 84.6225 m³
